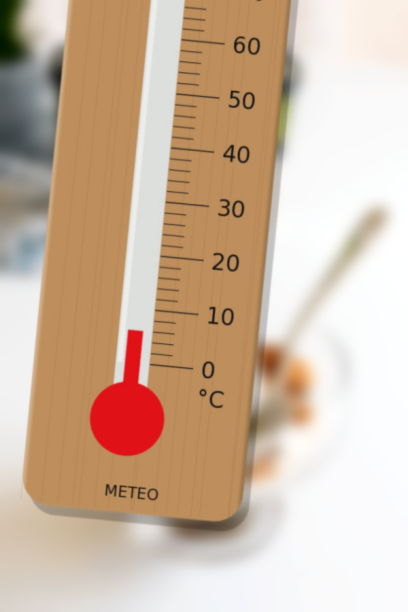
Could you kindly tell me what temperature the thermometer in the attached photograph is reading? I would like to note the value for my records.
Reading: 6 °C
